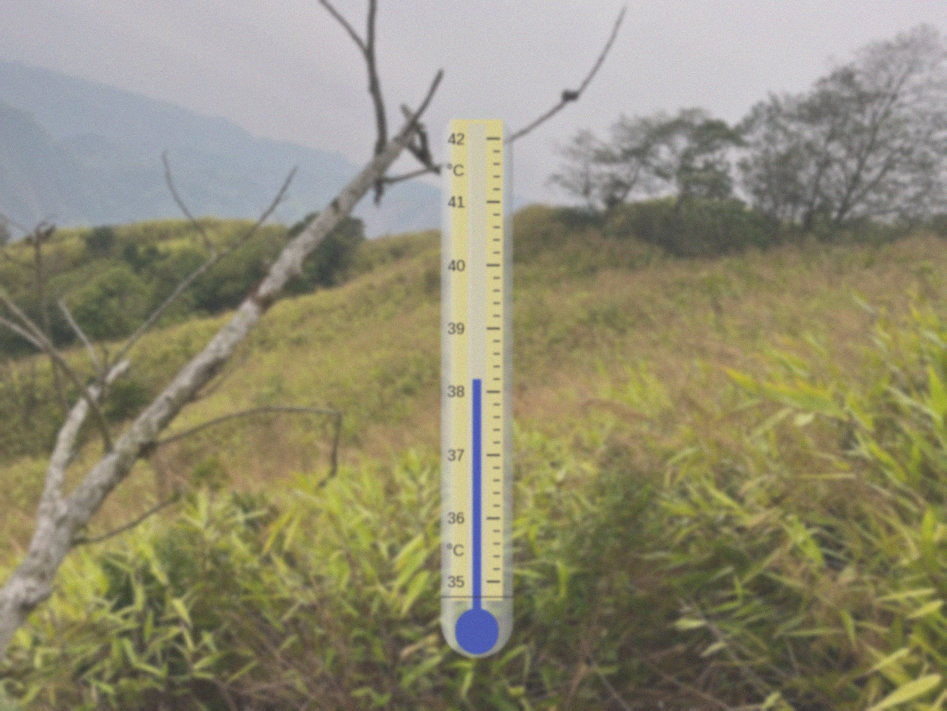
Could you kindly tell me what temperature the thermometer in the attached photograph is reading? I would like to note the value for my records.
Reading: 38.2 °C
